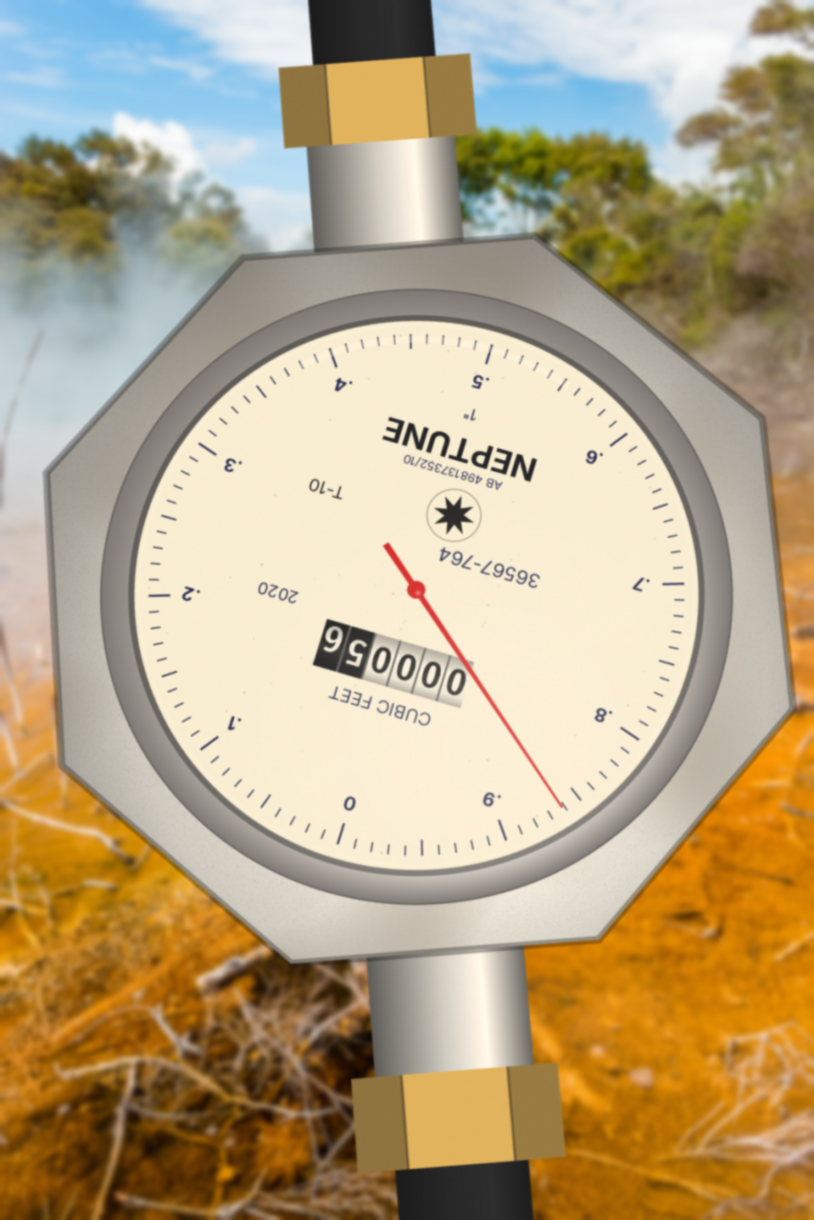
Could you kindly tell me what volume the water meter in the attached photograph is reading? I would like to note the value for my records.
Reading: 55.86 ft³
